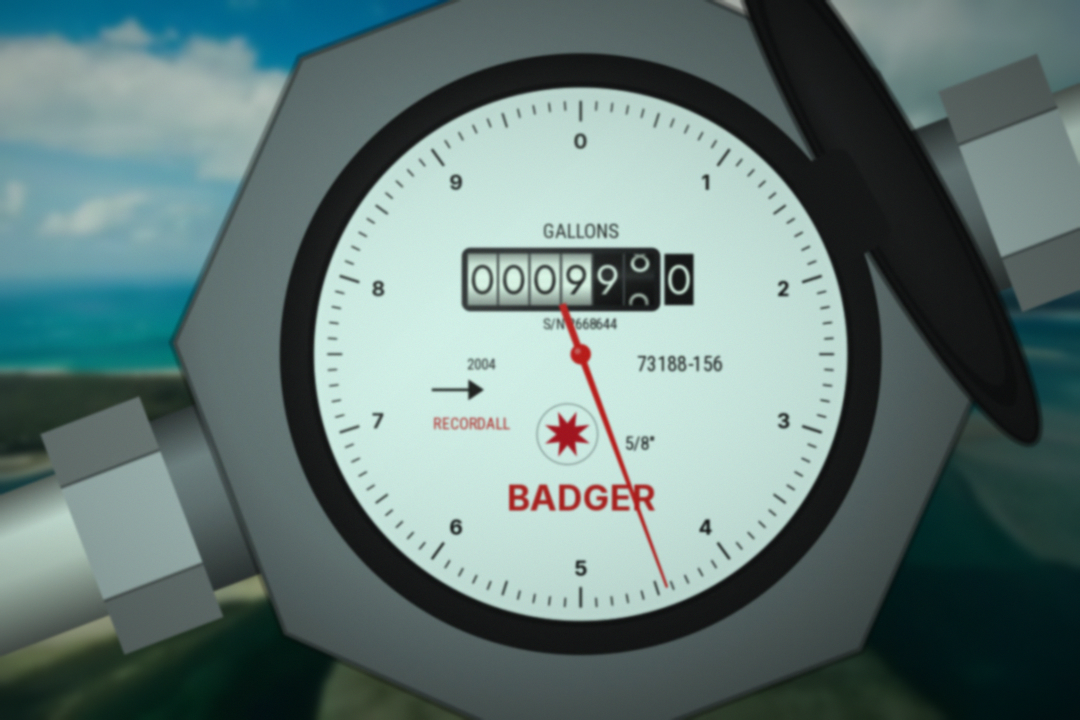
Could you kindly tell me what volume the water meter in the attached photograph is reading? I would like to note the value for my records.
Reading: 9984.4 gal
